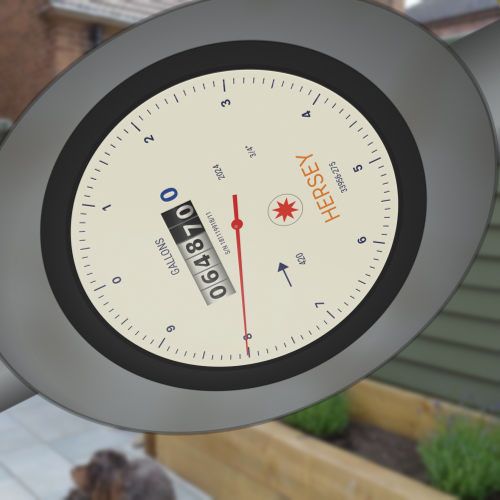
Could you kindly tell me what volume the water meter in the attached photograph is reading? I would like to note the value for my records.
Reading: 648698.0 gal
